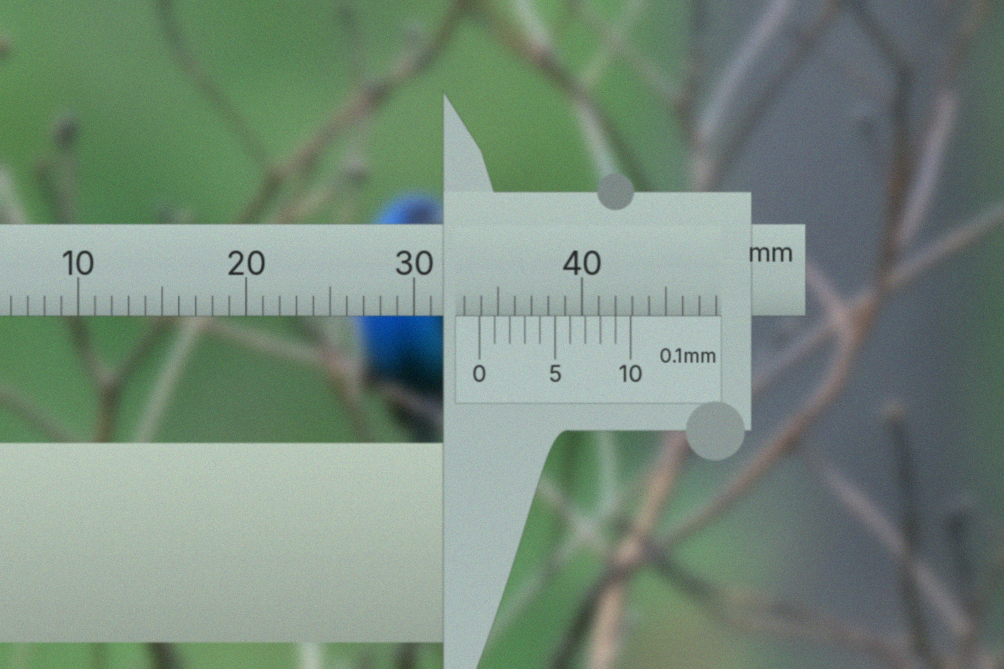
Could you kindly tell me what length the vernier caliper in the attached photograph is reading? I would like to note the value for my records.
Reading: 33.9 mm
